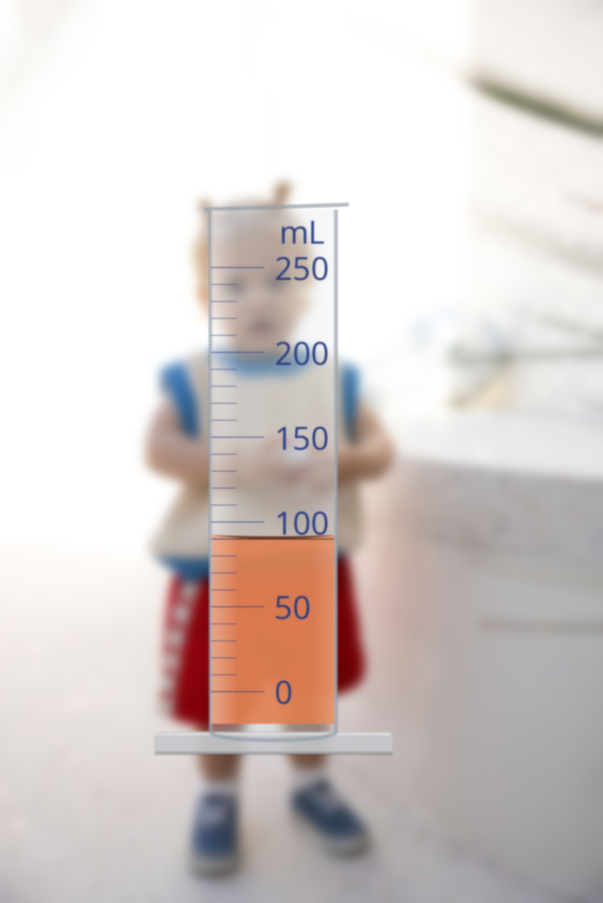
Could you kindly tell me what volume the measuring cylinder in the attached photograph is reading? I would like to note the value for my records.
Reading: 90 mL
